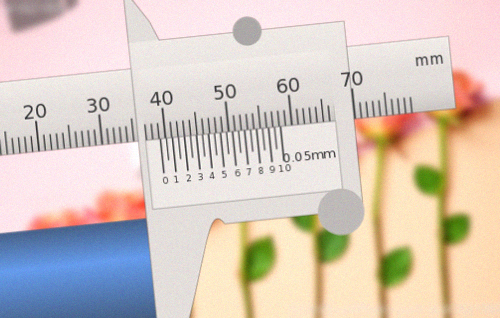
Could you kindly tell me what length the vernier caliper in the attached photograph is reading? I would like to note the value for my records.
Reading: 39.2 mm
